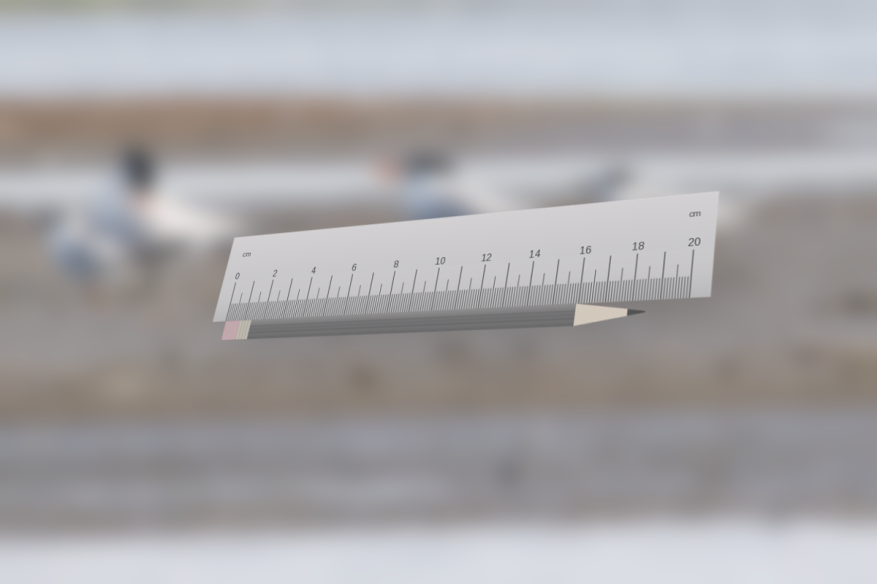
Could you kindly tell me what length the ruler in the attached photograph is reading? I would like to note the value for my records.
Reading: 18.5 cm
